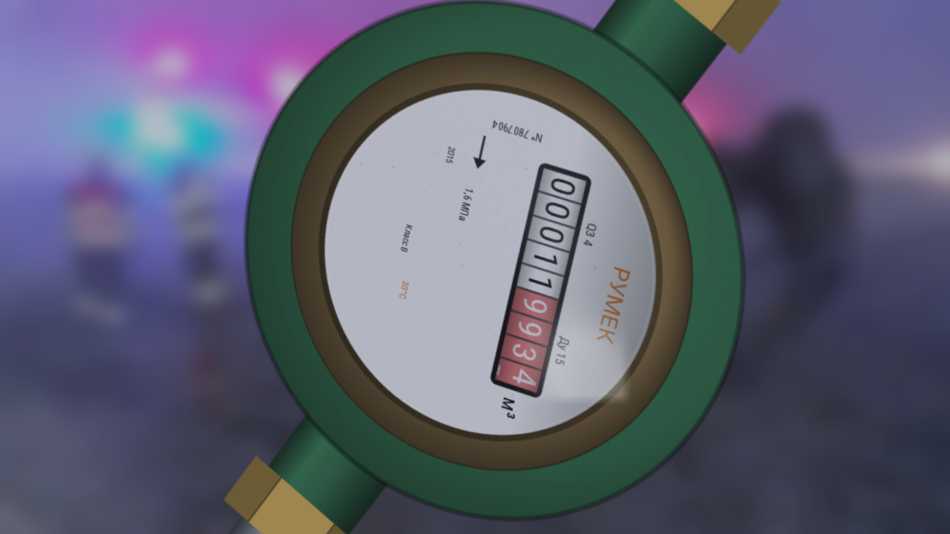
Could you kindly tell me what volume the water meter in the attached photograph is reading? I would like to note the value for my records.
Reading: 11.9934 m³
